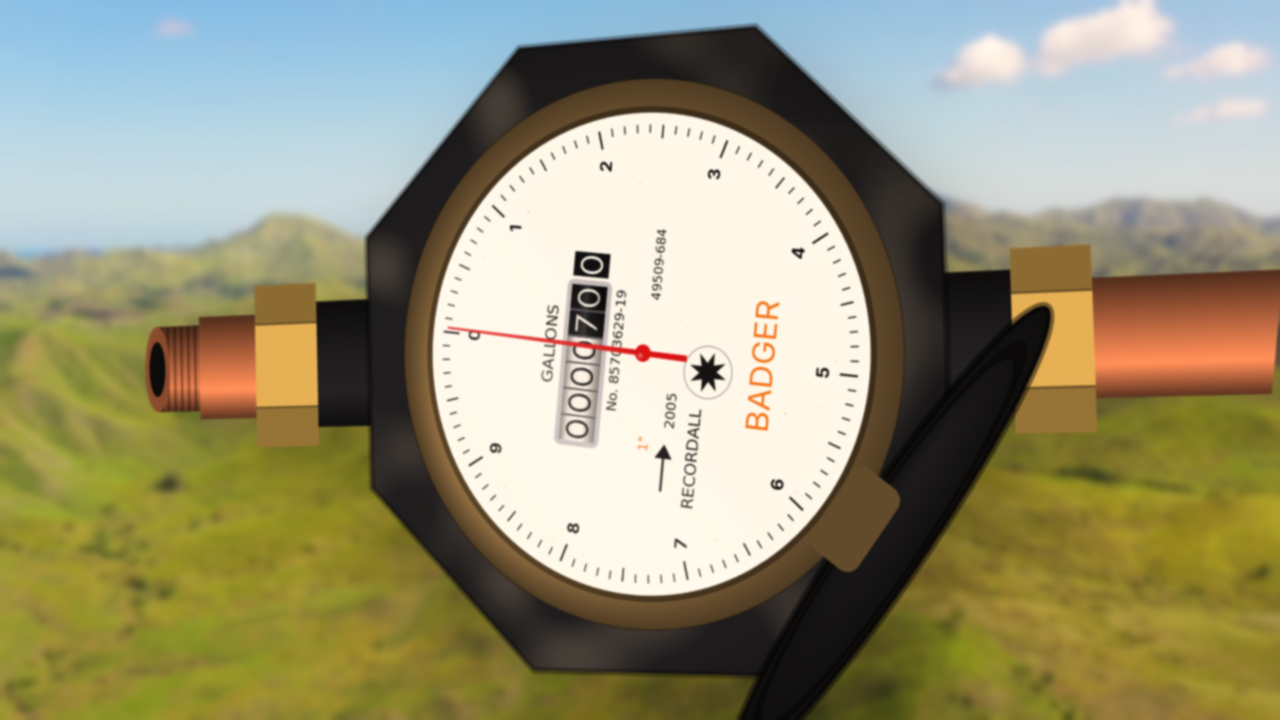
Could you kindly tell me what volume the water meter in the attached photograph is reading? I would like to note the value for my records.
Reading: 700.0 gal
